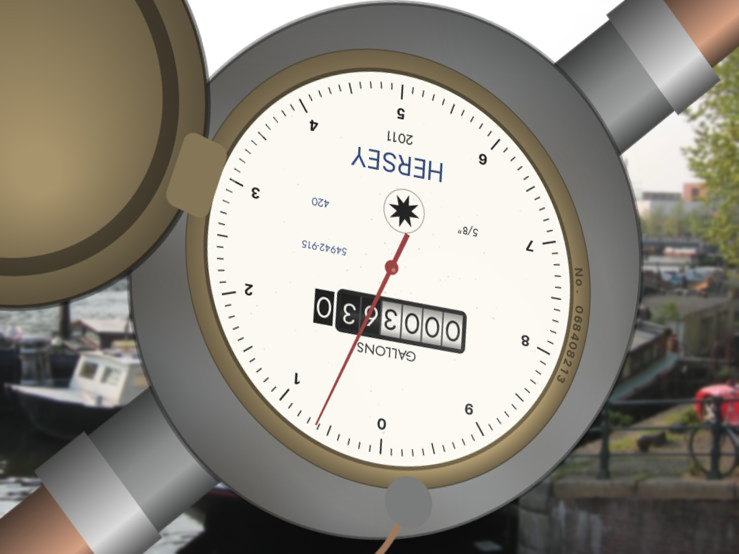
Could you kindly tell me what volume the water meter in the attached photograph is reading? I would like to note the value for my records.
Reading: 3630.6 gal
